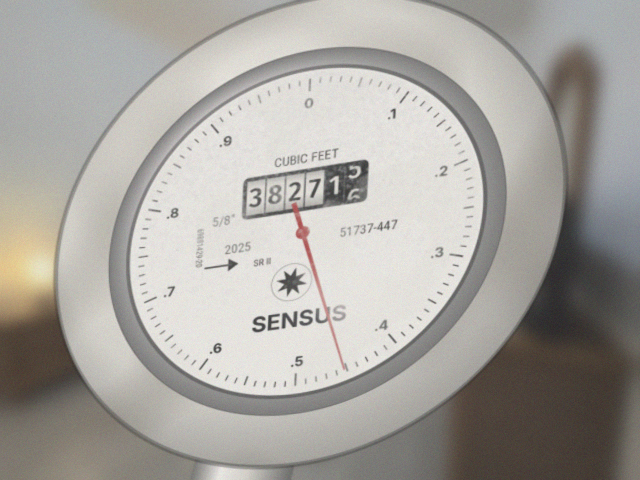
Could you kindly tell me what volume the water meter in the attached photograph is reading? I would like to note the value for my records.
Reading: 382715.45 ft³
